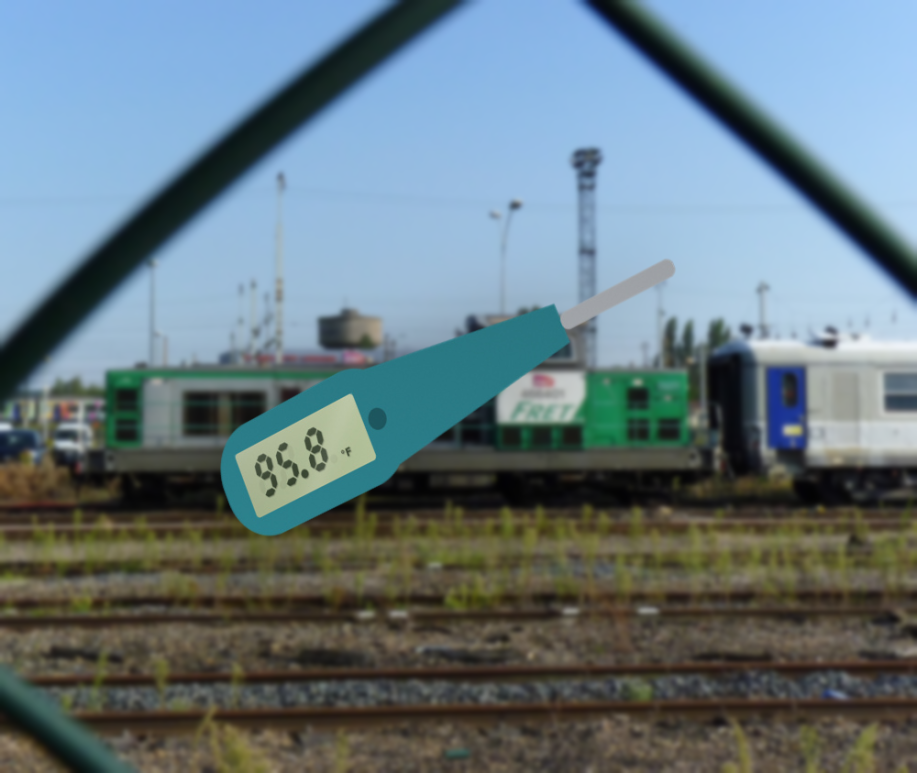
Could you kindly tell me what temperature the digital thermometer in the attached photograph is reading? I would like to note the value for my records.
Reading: 95.8 °F
